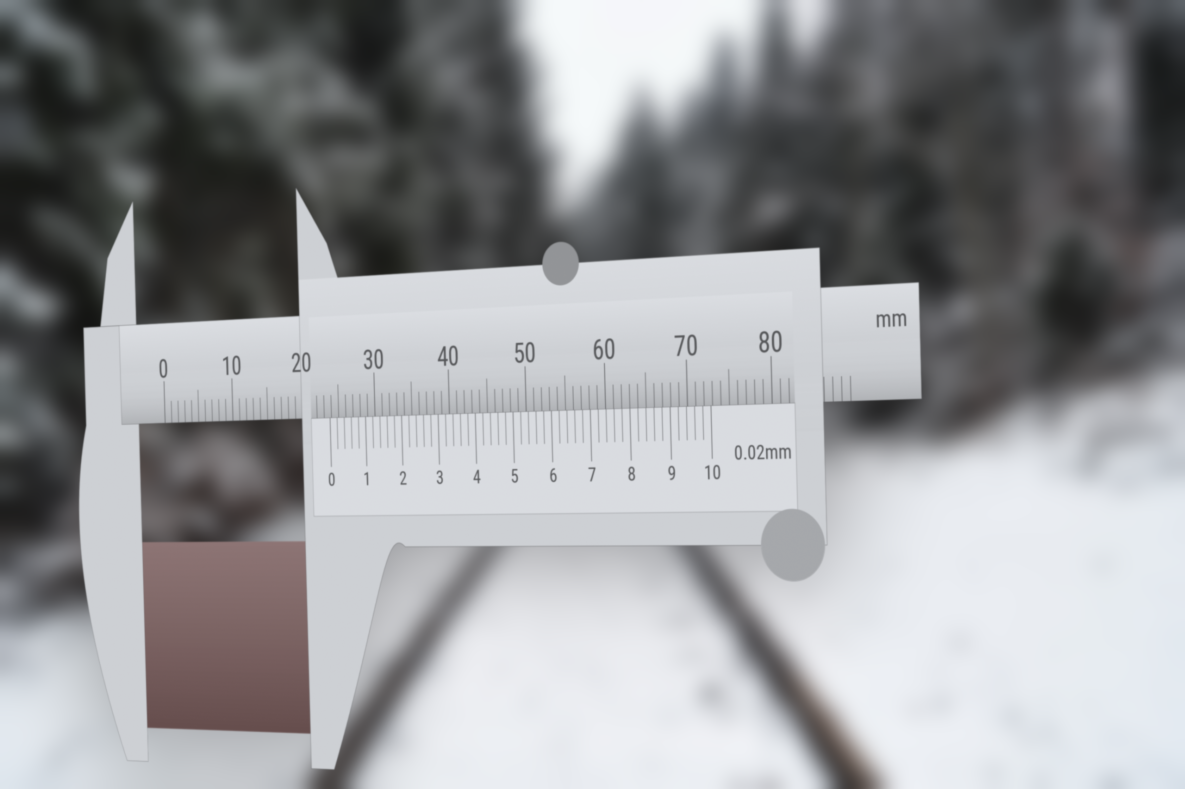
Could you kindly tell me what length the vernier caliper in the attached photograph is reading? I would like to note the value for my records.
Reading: 23.8 mm
